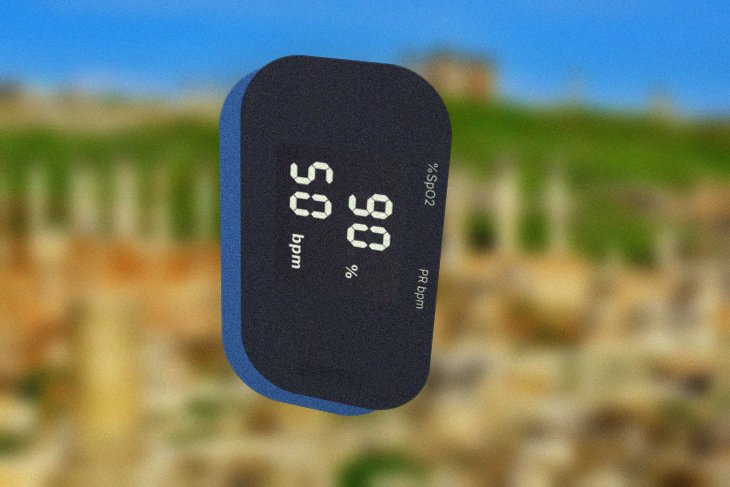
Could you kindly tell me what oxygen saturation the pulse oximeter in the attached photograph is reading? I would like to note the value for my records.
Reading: 90 %
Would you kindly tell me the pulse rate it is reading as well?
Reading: 50 bpm
